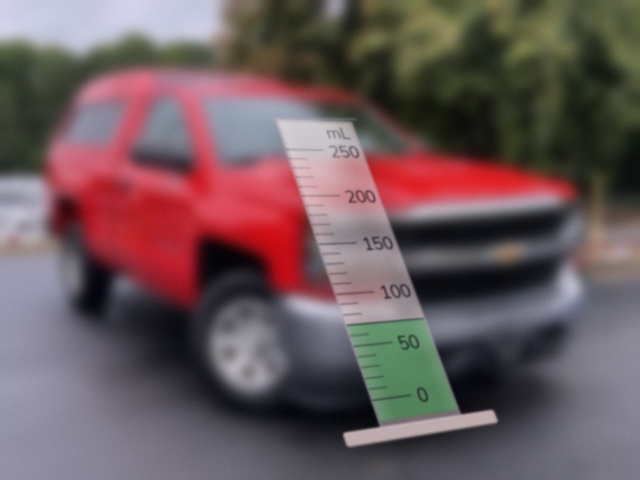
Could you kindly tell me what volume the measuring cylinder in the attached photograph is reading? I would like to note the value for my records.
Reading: 70 mL
